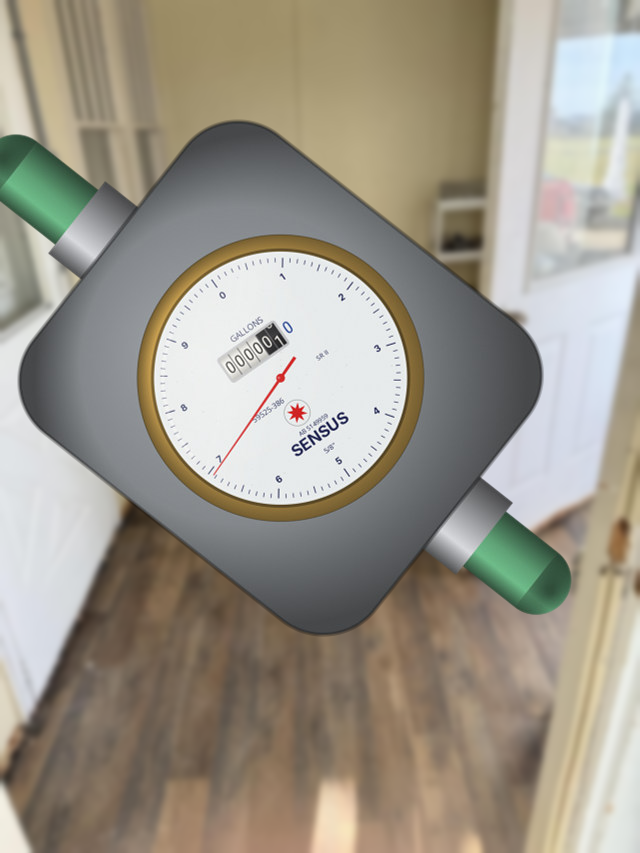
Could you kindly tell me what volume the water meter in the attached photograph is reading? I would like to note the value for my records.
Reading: 6.9 gal
